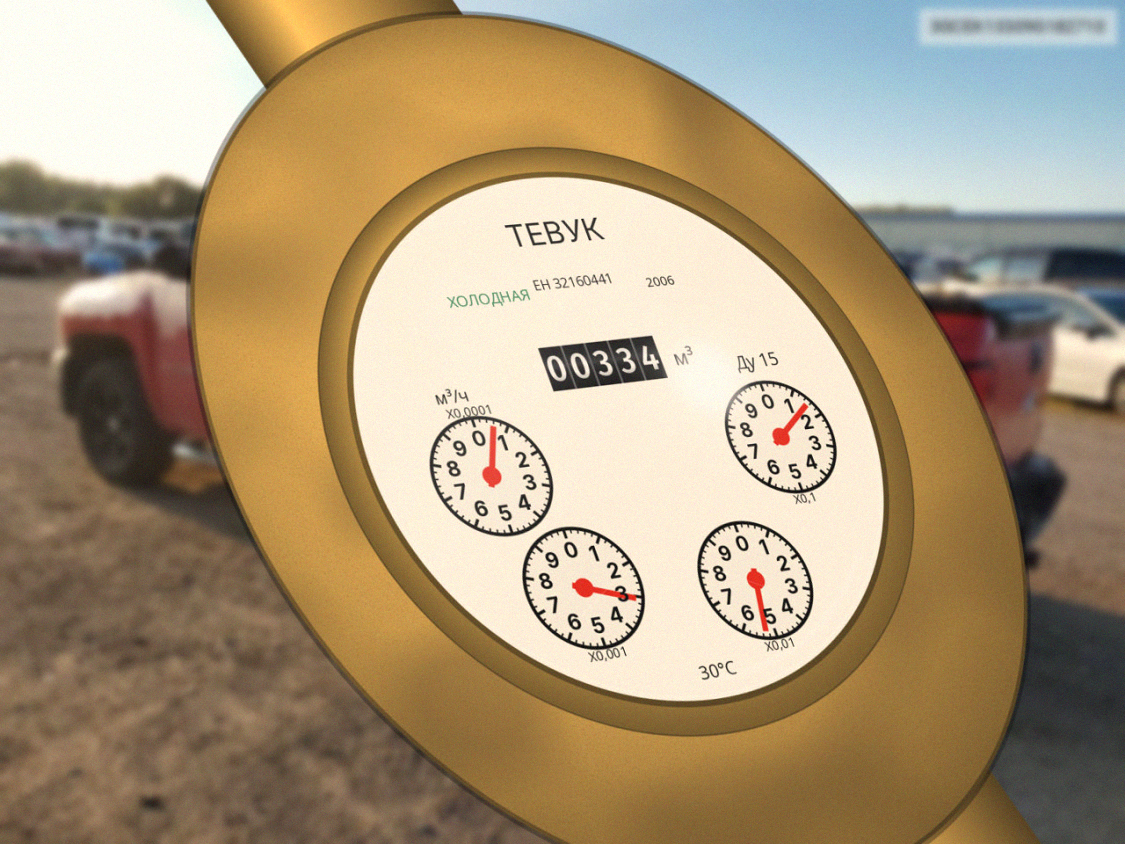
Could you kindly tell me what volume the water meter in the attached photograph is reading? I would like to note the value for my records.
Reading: 334.1530 m³
